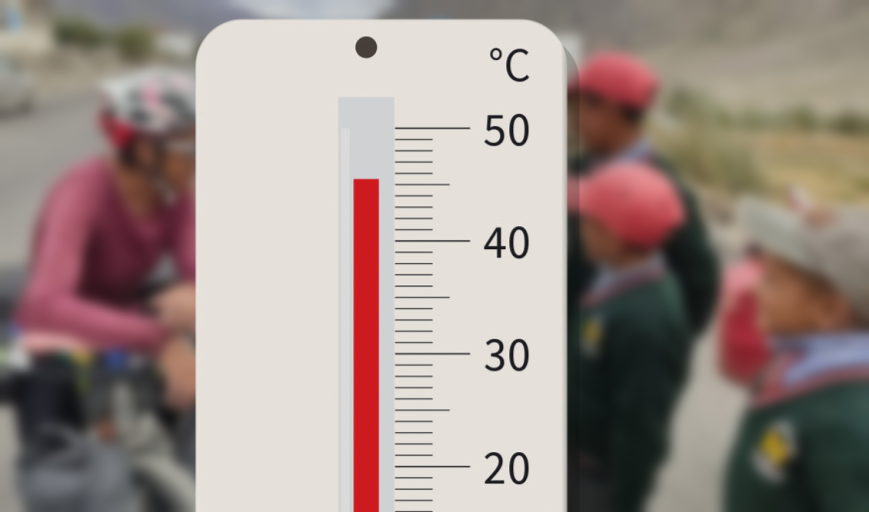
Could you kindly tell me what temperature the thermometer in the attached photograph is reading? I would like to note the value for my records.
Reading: 45.5 °C
